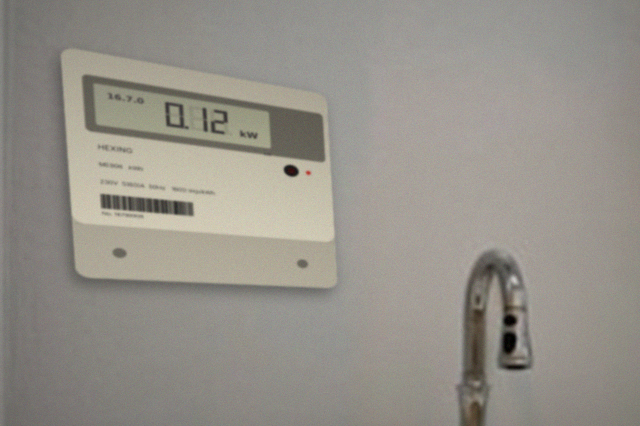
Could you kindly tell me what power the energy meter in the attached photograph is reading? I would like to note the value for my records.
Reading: 0.12 kW
